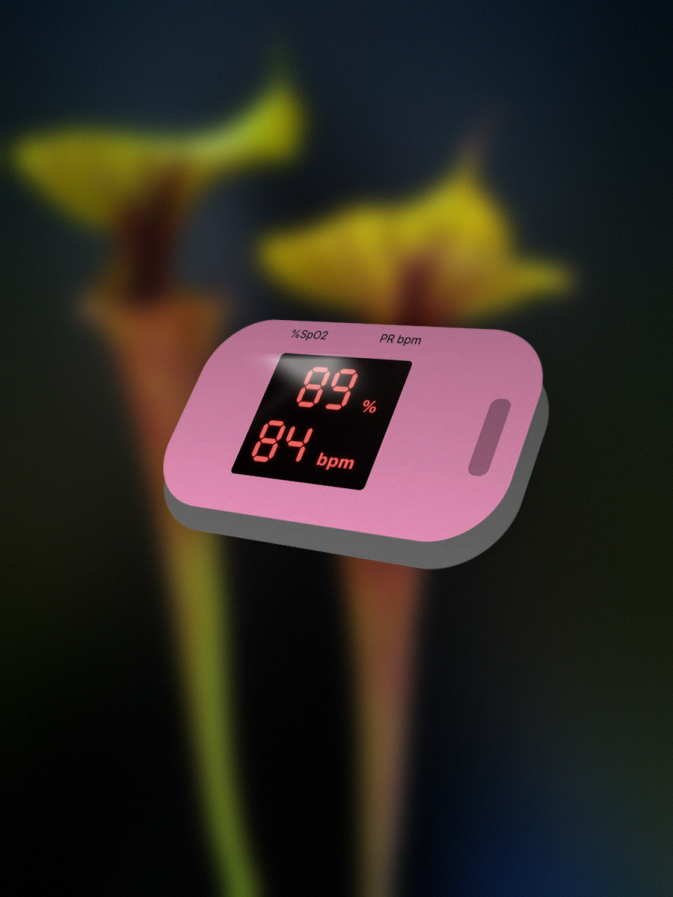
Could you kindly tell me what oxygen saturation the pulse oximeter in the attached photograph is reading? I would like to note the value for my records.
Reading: 89 %
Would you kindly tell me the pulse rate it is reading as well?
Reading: 84 bpm
